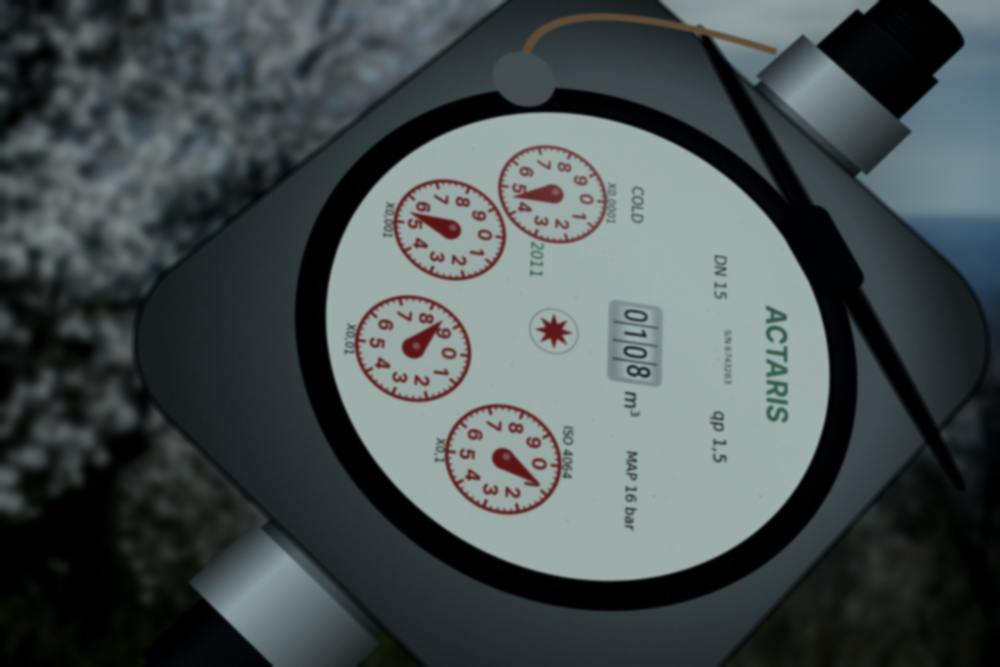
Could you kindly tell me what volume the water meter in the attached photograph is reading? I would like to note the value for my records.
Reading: 108.0854 m³
